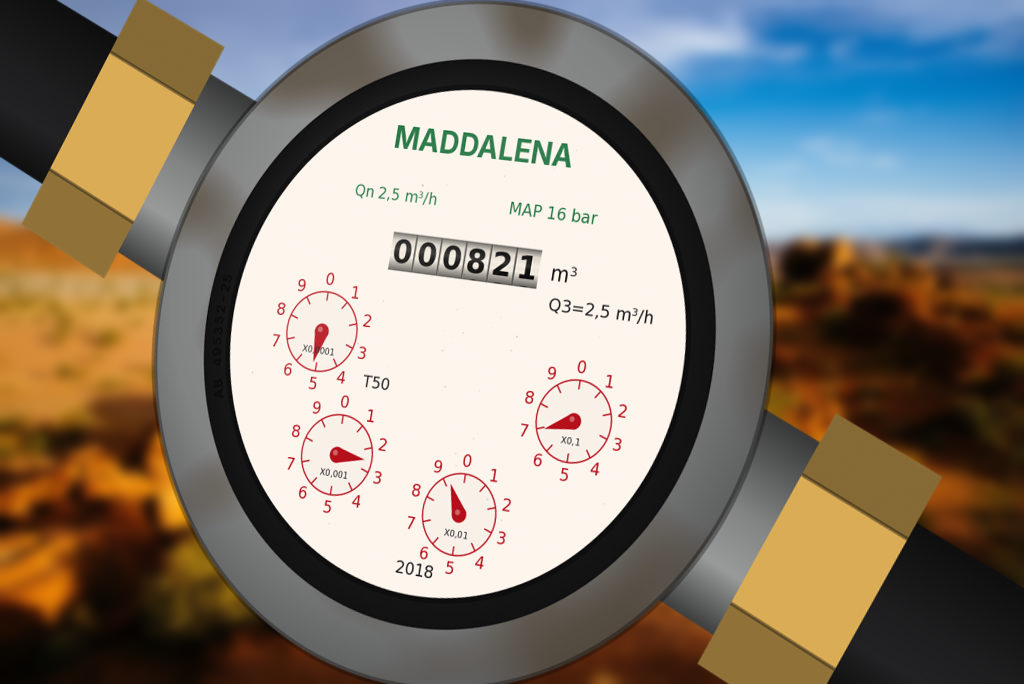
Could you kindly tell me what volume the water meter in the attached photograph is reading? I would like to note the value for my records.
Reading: 821.6925 m³
